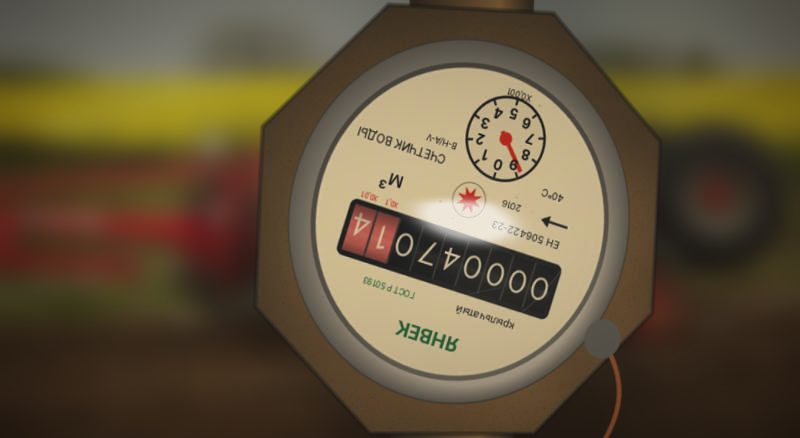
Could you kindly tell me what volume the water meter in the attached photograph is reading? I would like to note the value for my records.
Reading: 470.138 m³
